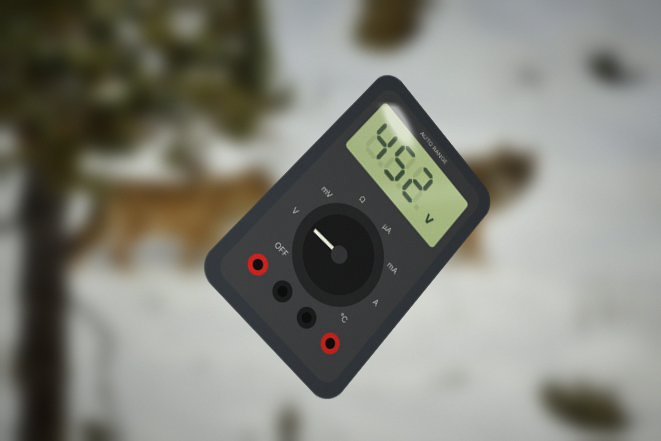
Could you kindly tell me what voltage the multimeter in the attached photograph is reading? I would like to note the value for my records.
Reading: 452 V
